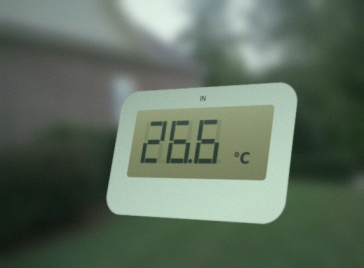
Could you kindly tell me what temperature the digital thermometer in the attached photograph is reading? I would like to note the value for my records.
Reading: 26.6 °C
